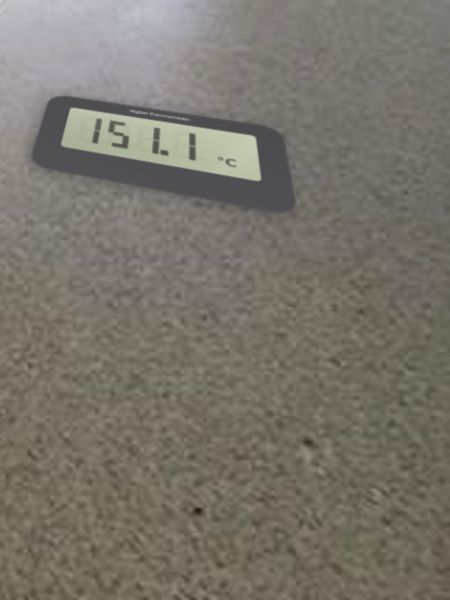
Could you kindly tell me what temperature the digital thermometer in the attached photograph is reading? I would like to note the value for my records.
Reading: 151.1 °C
